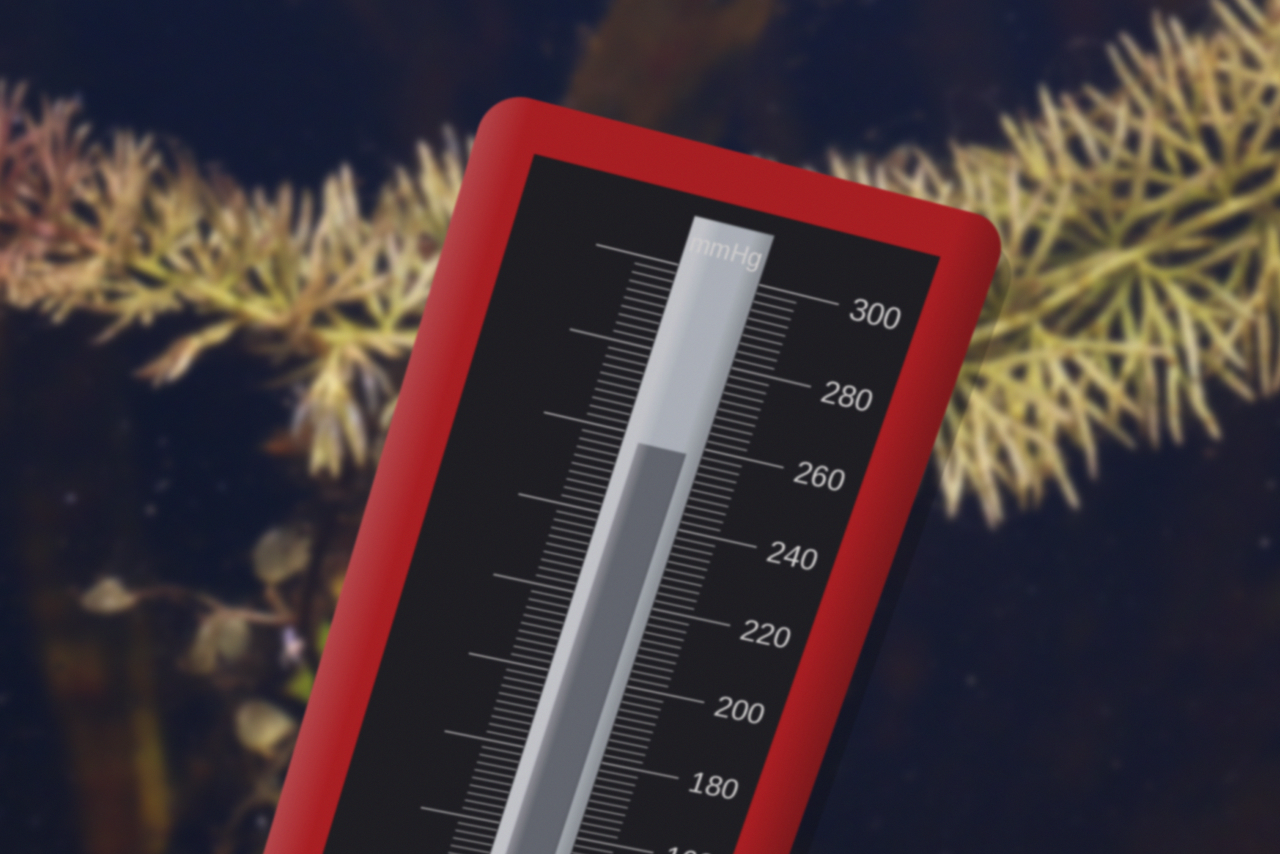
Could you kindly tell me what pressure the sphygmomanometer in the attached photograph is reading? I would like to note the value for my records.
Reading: 258 mmHg
